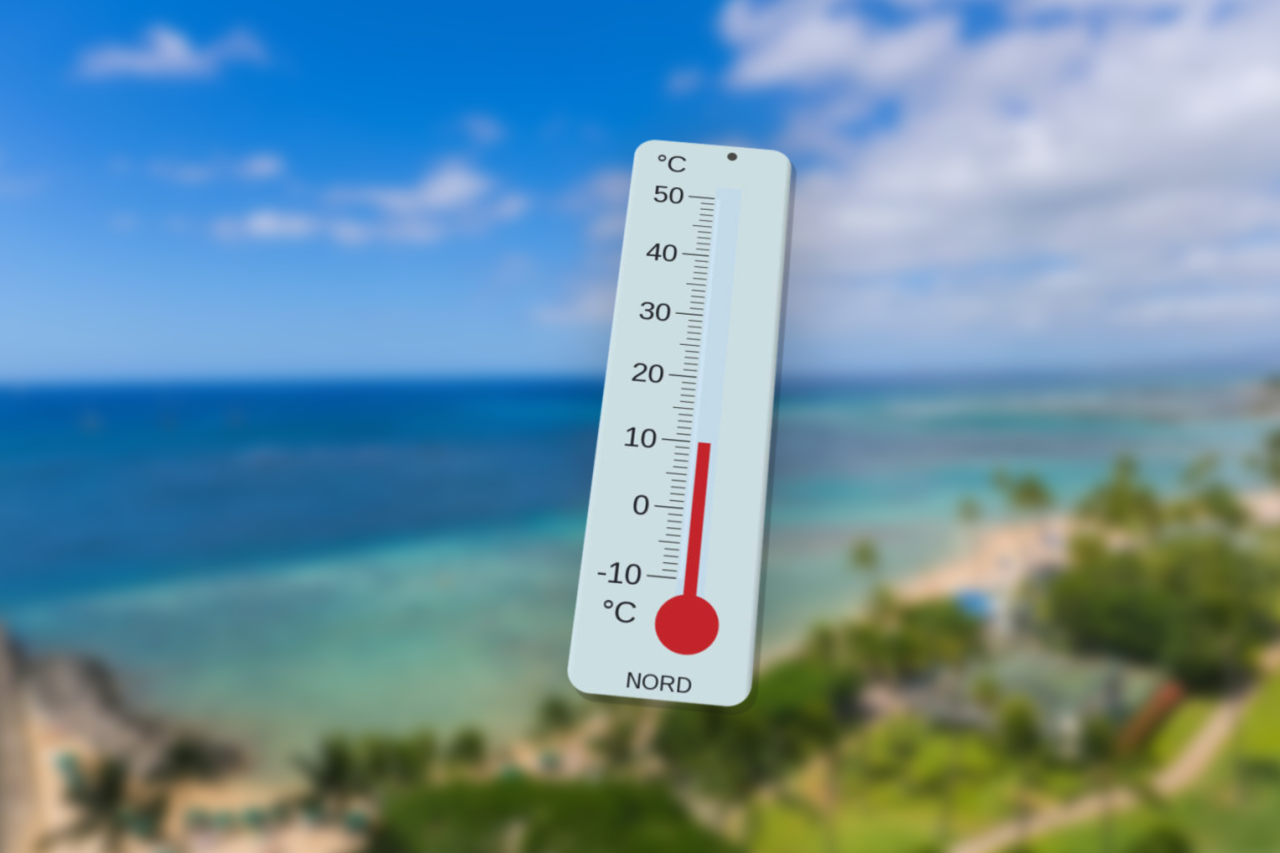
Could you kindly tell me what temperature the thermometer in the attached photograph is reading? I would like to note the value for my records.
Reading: 10 °C
